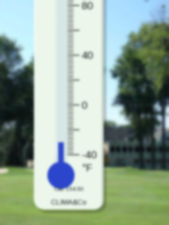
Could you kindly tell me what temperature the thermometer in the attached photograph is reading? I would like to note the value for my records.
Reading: -30 °F
